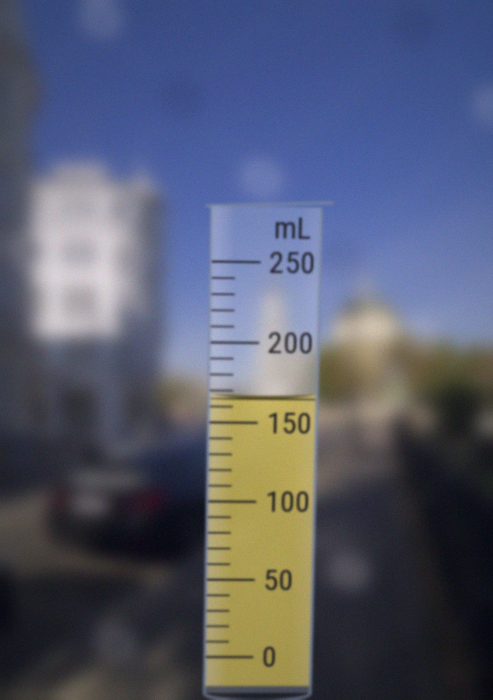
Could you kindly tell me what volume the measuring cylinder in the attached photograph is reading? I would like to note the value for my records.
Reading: 165 mL
